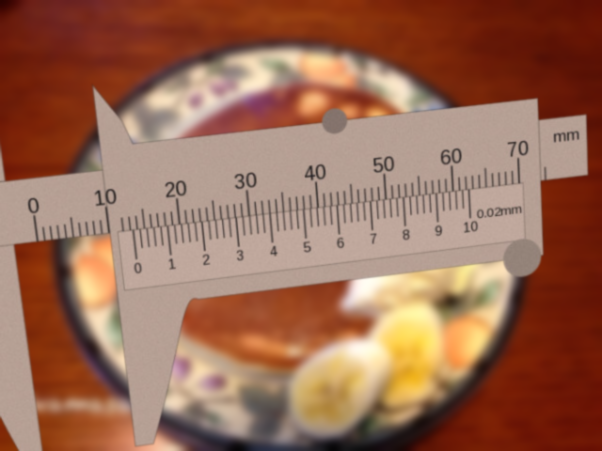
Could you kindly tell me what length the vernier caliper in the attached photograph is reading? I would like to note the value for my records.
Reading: 13.4 mm
